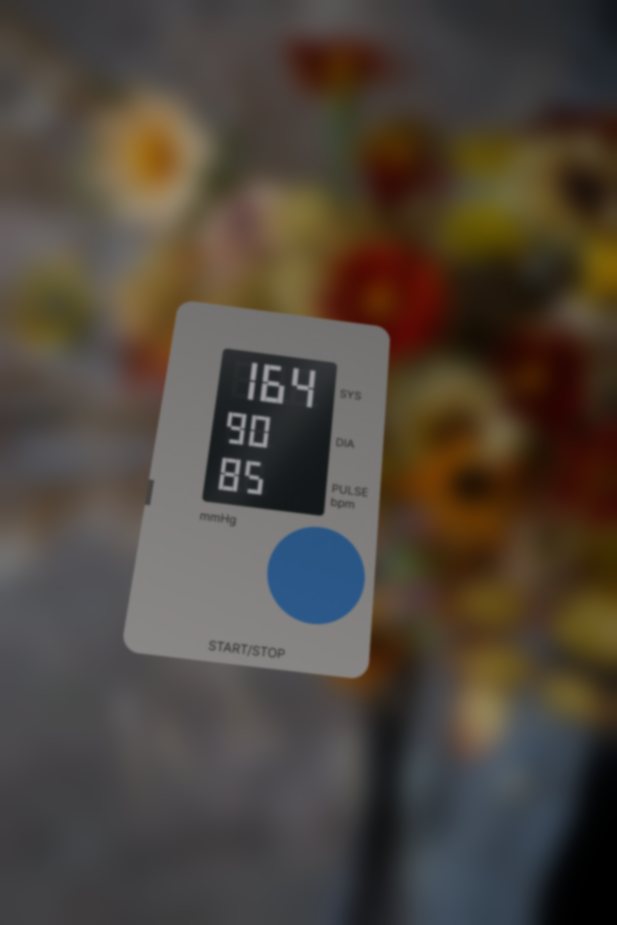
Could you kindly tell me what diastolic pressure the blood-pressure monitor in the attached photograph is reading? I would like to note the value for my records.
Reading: 90 mmHg
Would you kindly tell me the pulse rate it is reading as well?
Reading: 85 bpm
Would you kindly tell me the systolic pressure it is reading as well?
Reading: 164 mmHg
